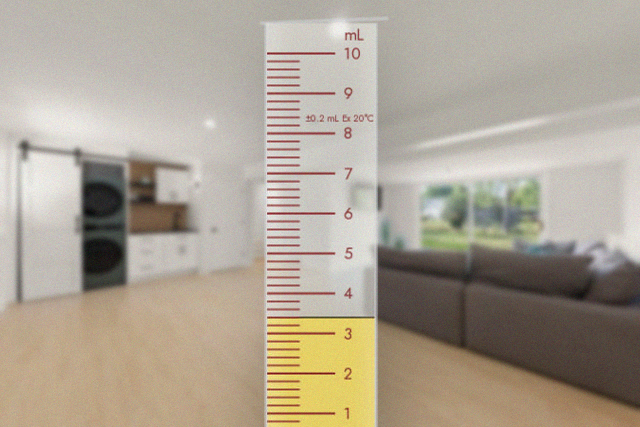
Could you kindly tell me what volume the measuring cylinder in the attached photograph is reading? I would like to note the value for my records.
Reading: 3.4 mL
